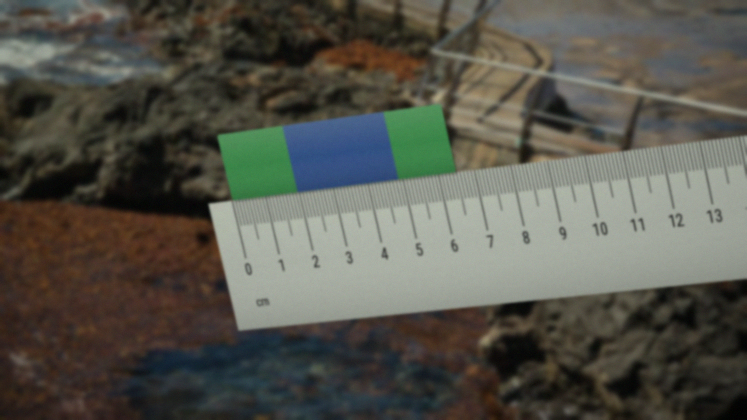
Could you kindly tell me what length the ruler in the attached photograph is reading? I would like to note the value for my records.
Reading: 6.5 cm
